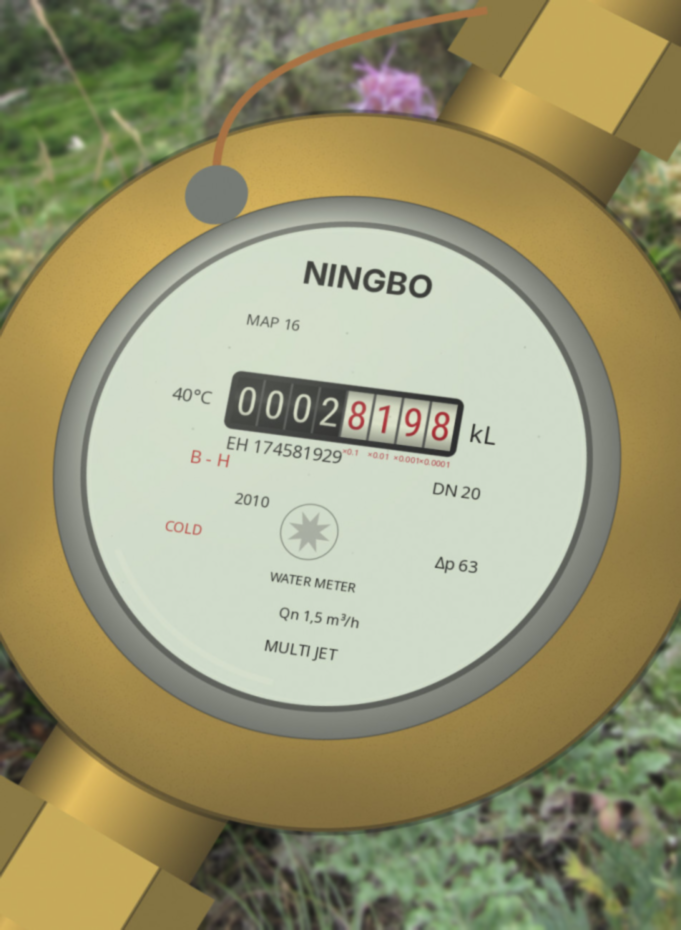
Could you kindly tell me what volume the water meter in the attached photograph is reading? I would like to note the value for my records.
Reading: 2.8198 kL
